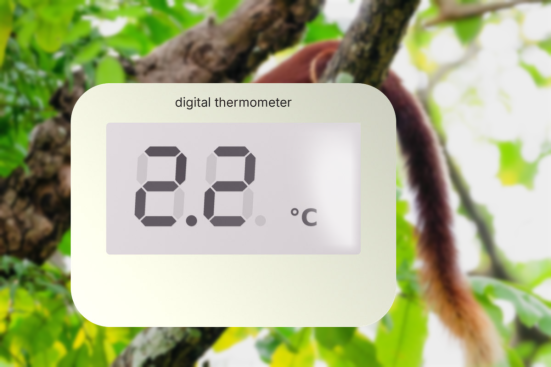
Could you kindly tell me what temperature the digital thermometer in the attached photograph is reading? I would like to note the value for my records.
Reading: 2.2 °C
